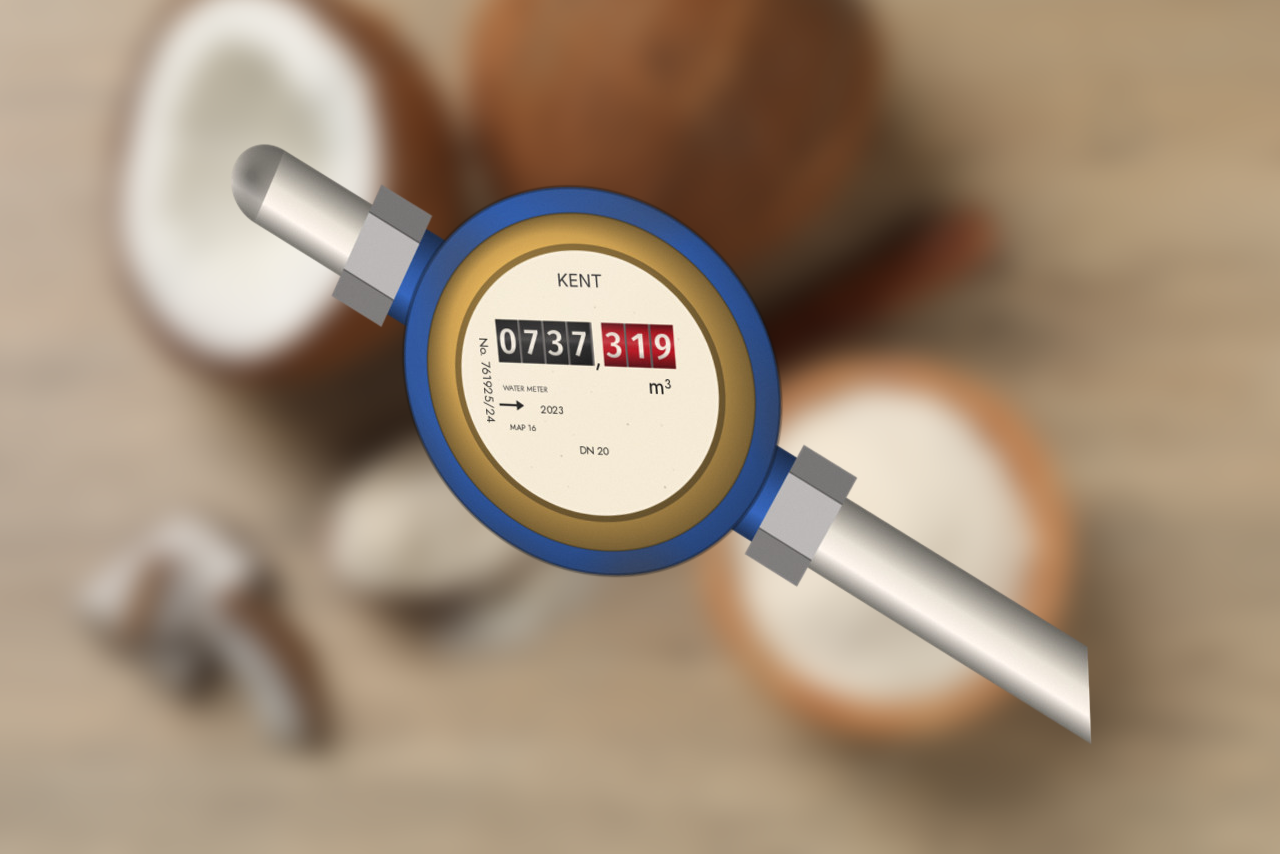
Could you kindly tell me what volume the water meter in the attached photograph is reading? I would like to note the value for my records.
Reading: 737.319 m³
